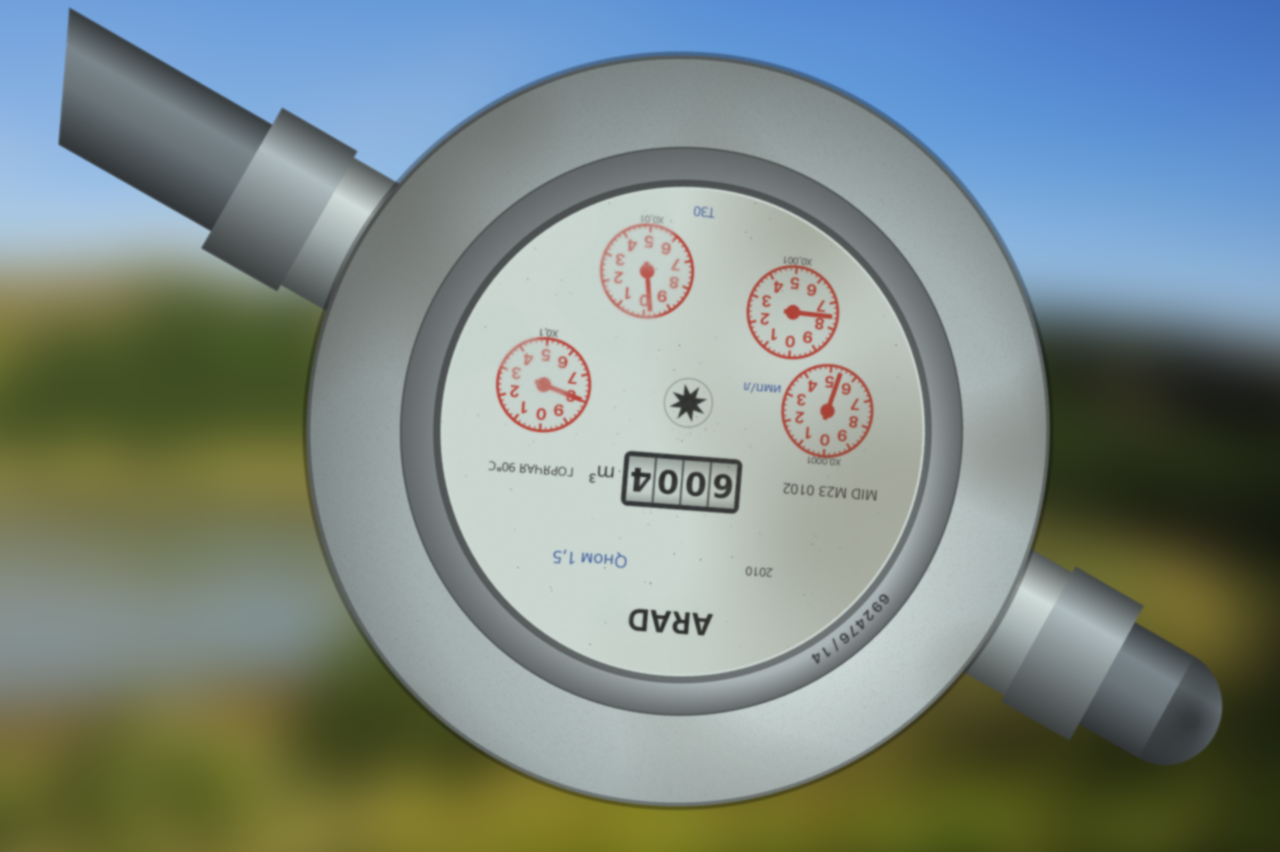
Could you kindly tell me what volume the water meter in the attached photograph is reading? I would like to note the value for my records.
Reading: 6004.7975 m³
